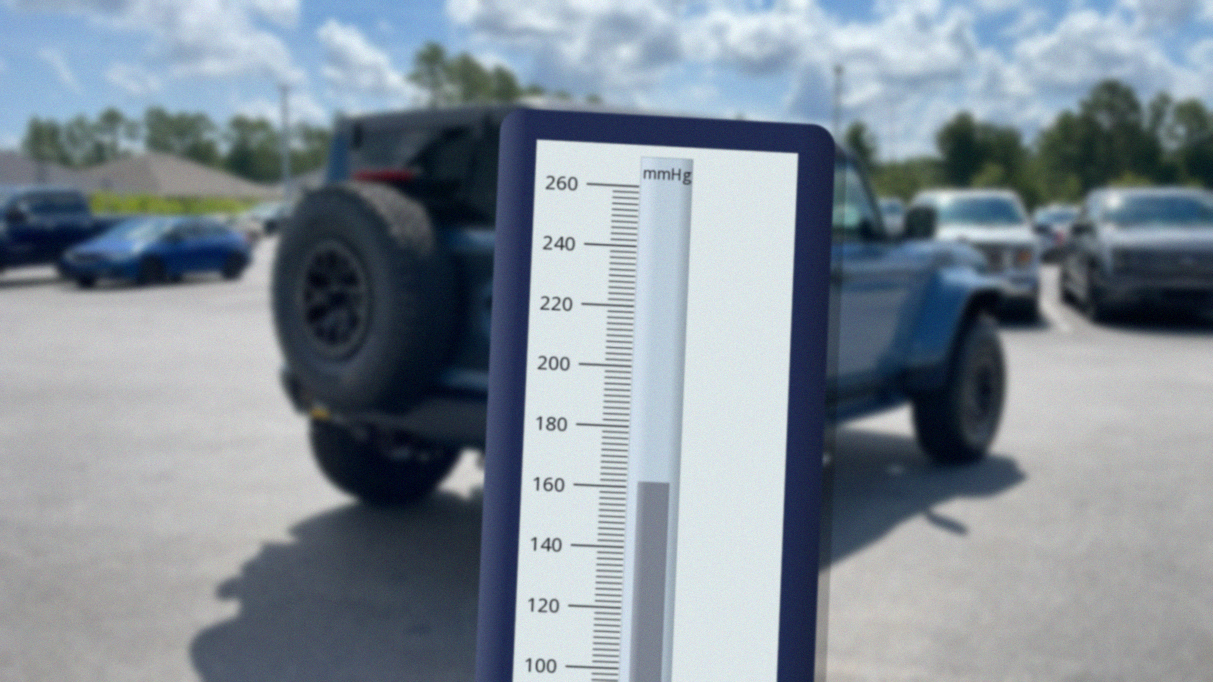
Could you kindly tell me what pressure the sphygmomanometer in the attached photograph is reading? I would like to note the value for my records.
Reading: 162 mmHg
